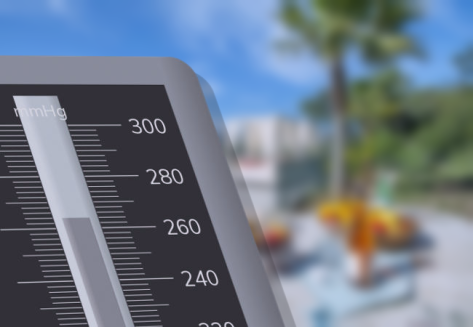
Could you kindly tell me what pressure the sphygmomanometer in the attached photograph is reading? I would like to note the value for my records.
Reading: 264 mmHg
